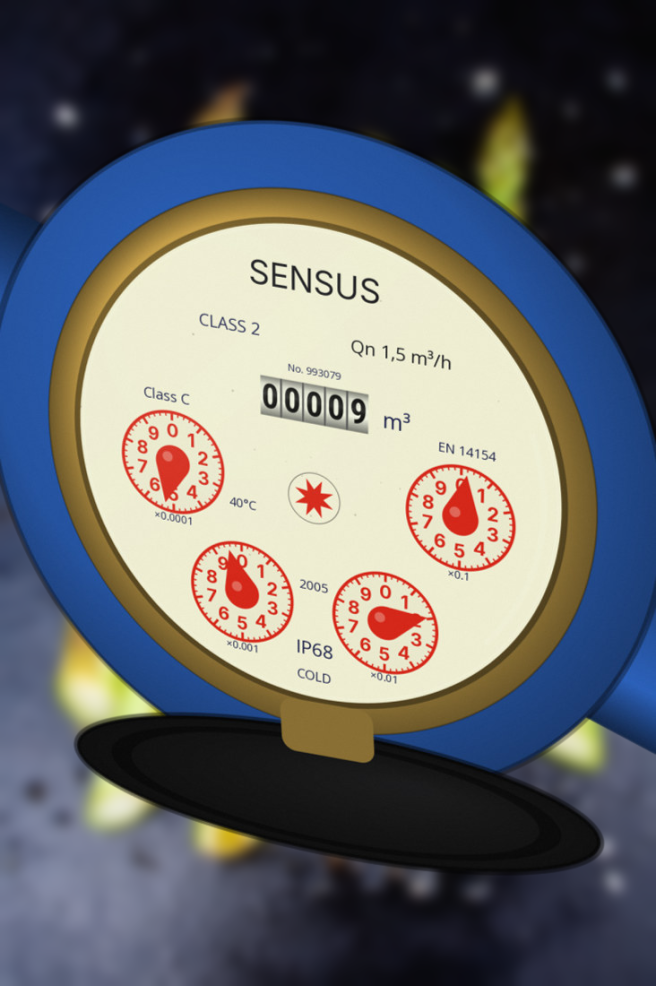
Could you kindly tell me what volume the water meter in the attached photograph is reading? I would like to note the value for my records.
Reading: 9.0195 m³
